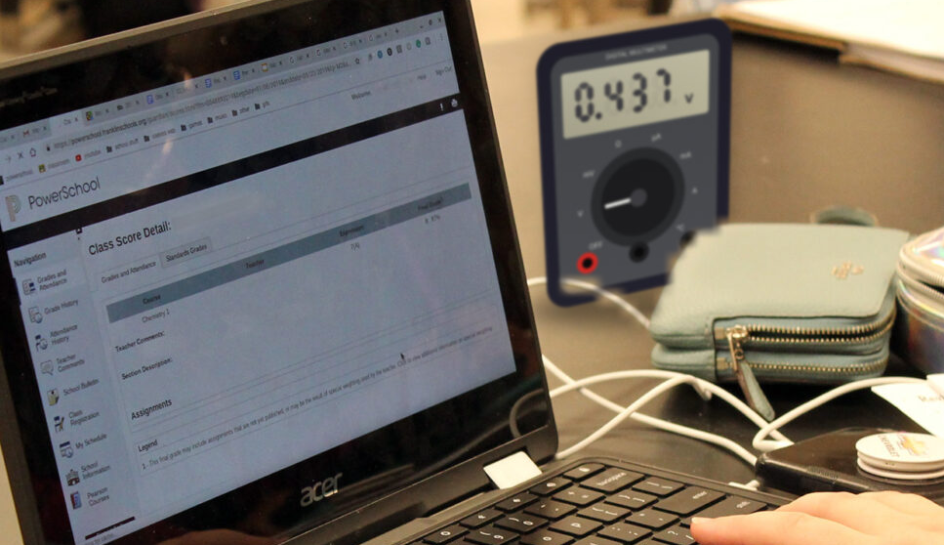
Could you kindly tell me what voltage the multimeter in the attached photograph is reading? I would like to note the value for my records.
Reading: 0.437 V
